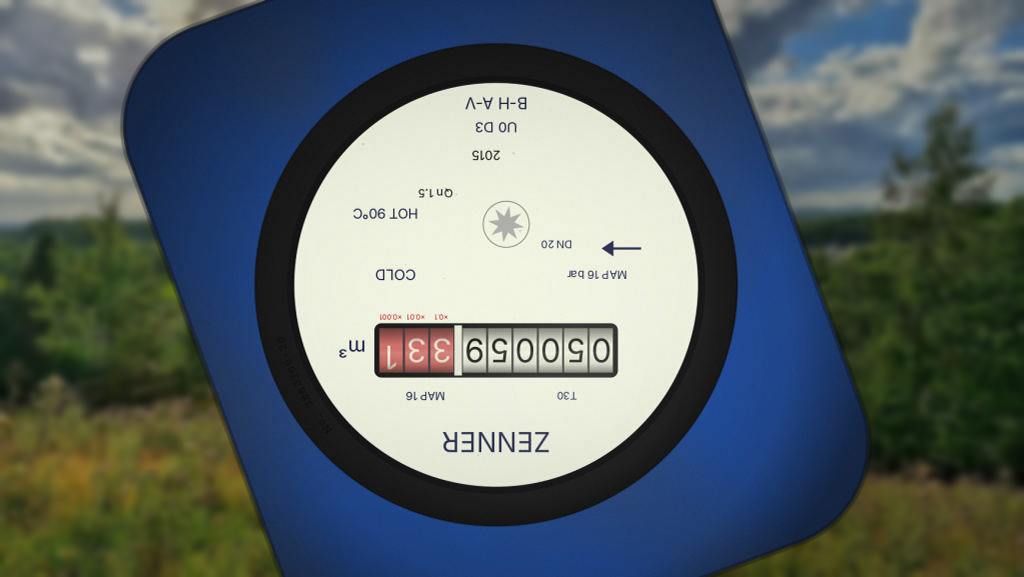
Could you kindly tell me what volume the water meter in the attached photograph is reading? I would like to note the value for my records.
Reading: 50059.331 m³
